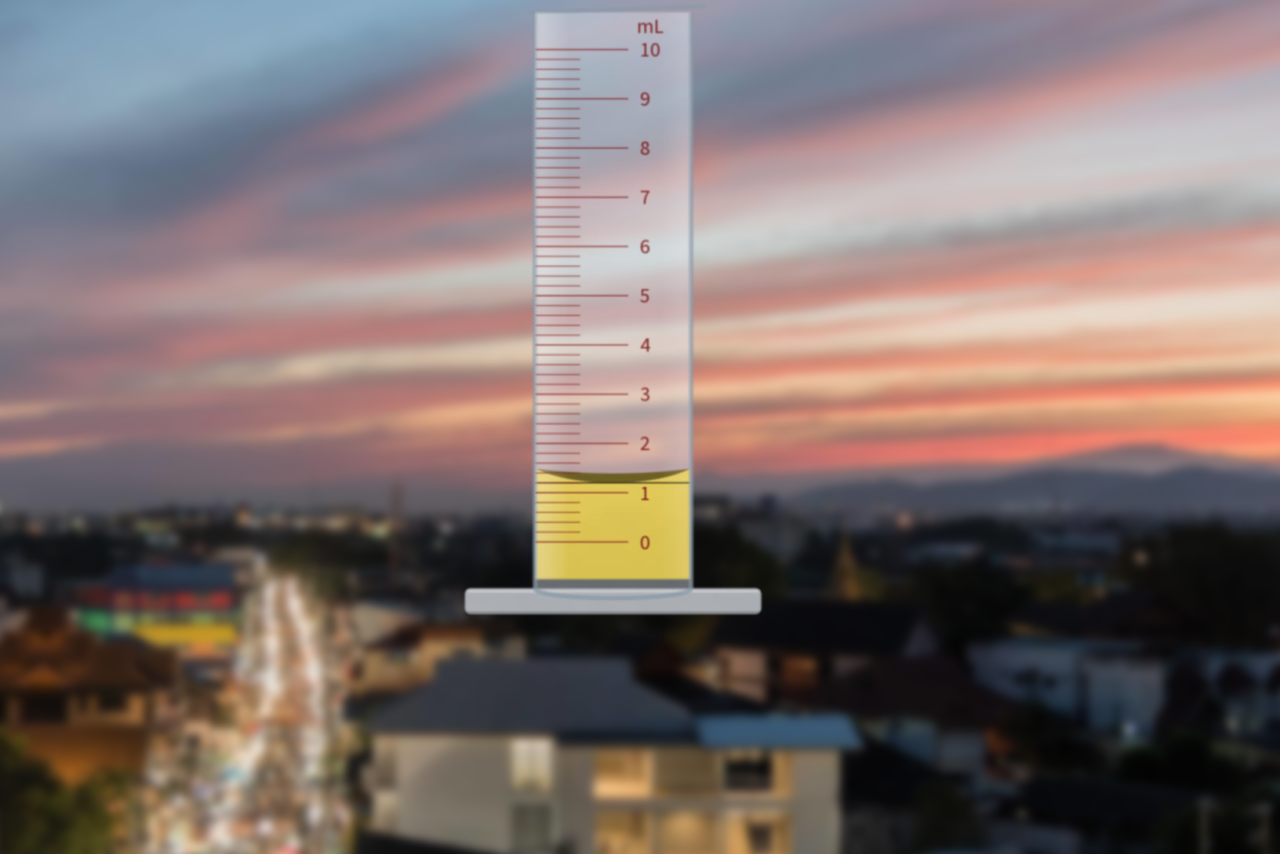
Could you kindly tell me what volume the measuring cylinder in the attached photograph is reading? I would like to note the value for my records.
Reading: 1.2 mL
